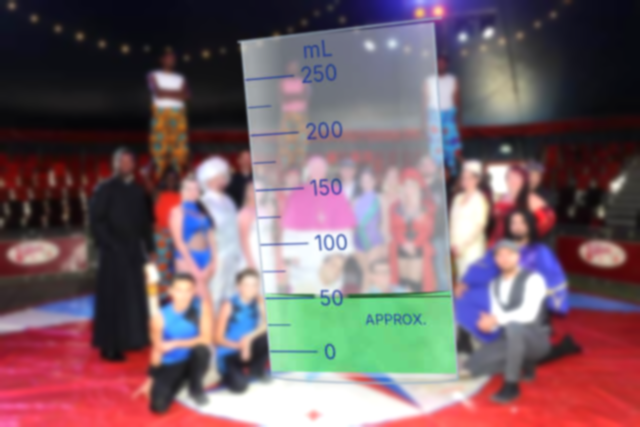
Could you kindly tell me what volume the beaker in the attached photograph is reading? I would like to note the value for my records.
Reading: 50 mL
